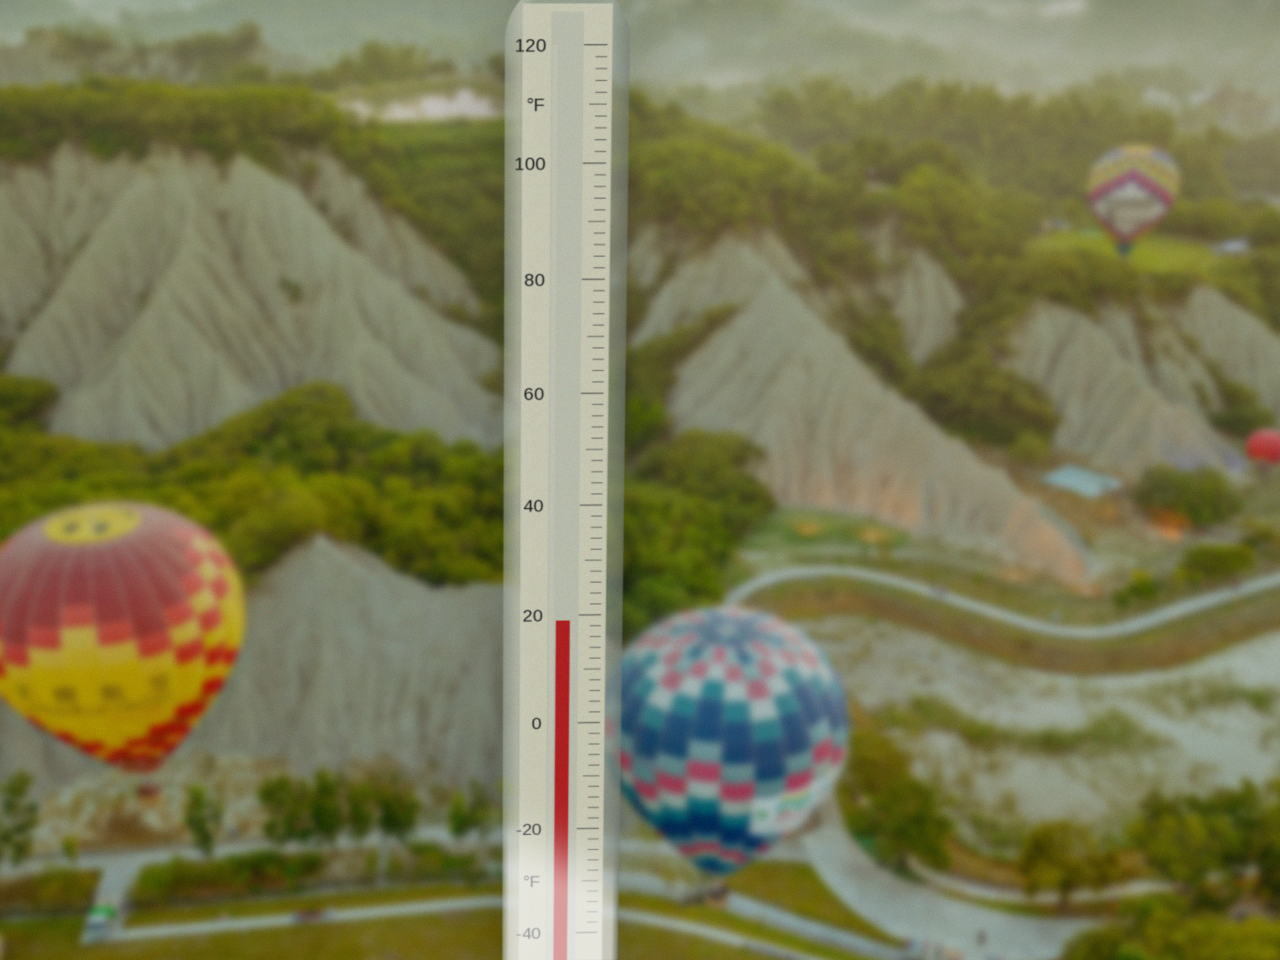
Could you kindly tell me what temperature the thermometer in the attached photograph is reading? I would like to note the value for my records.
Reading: 19 °F
